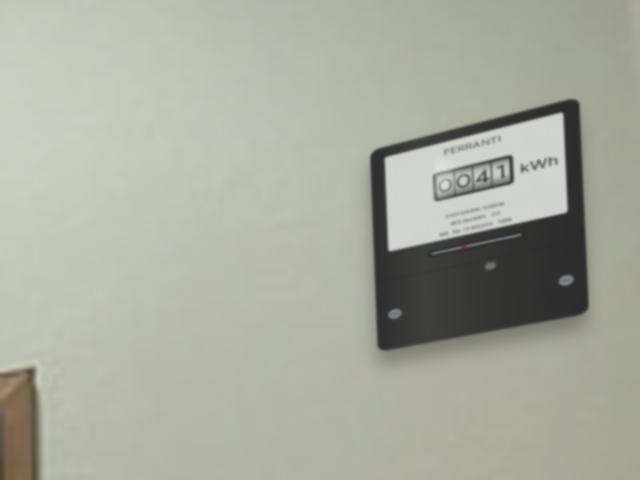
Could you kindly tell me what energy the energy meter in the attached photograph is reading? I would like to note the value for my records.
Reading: 41 kWh
